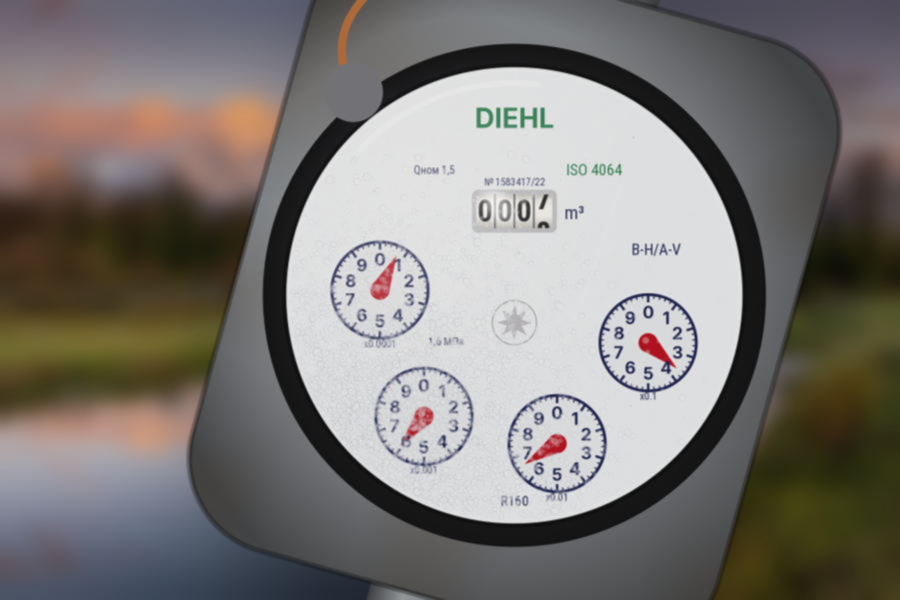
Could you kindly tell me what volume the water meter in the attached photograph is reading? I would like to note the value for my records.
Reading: 7.3660 m³
